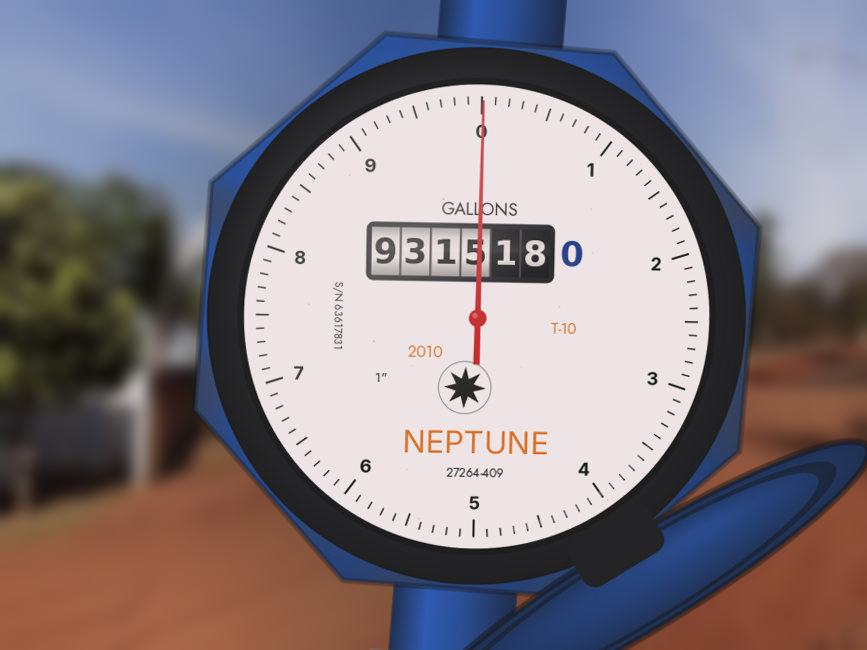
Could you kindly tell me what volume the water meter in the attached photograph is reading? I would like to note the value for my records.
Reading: 9315180.0 gal
